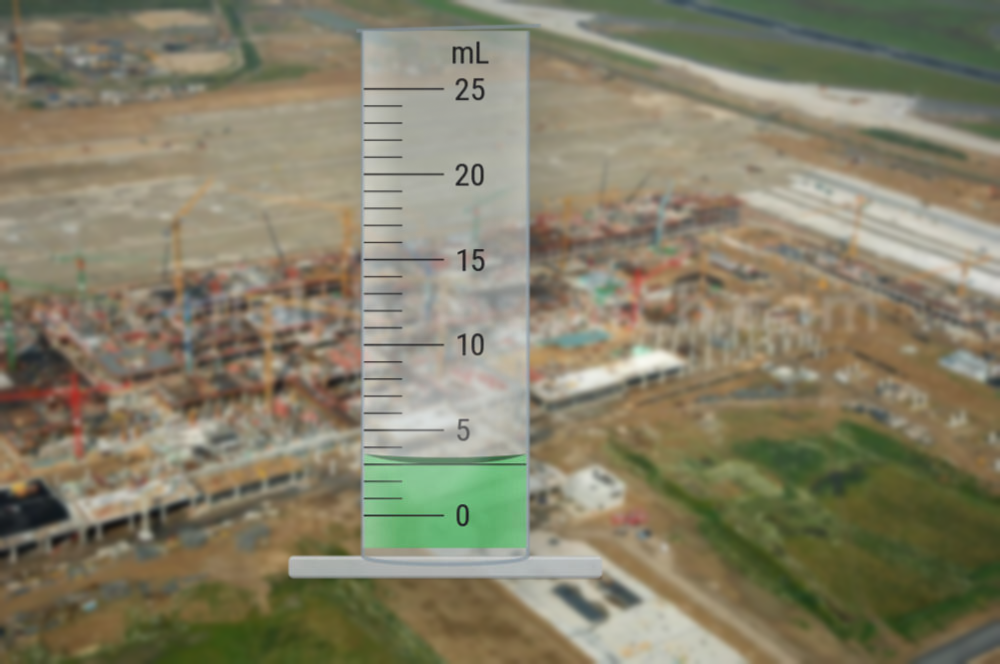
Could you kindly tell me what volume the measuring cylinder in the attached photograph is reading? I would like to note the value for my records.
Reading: 3 mL
